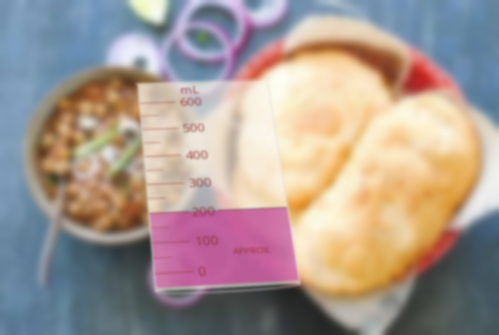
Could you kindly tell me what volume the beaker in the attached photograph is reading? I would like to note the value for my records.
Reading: 200 mL
